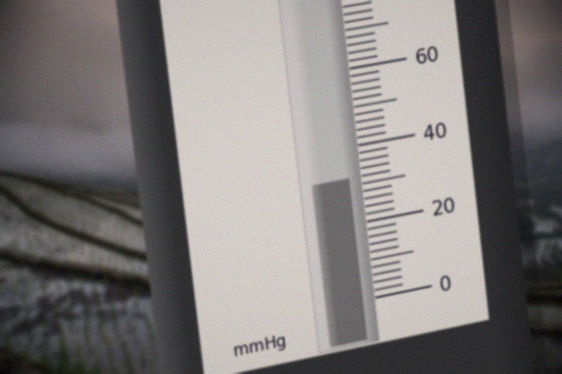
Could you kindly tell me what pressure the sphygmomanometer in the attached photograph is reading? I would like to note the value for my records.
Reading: 32 mmHg
